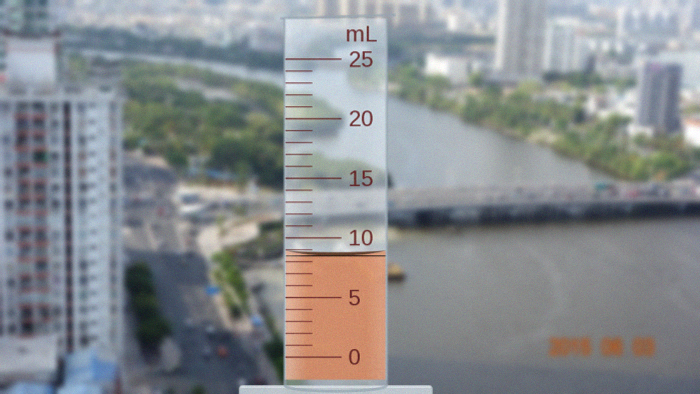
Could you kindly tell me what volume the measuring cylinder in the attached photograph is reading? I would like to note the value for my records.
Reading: 8.5 mL
